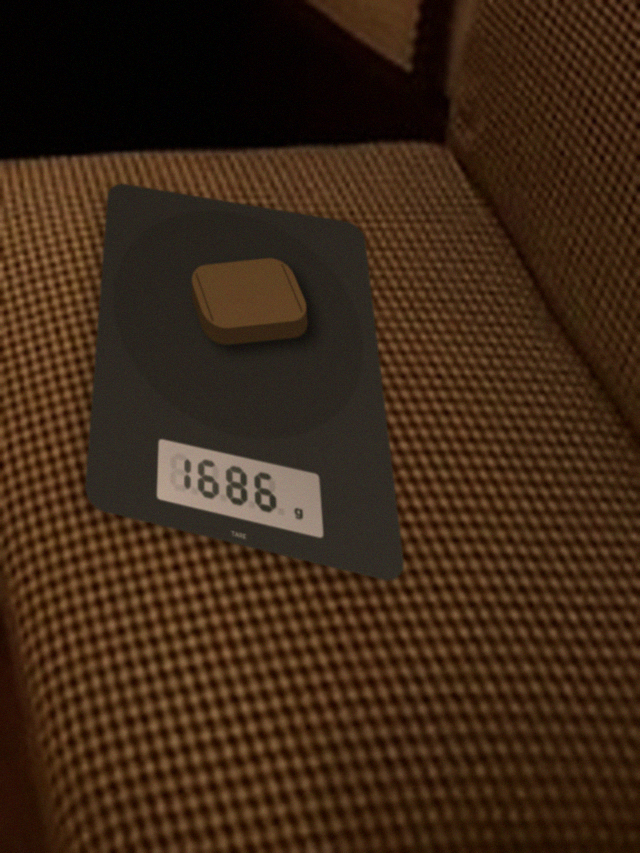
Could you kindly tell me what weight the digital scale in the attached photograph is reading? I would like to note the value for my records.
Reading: 1686 g
